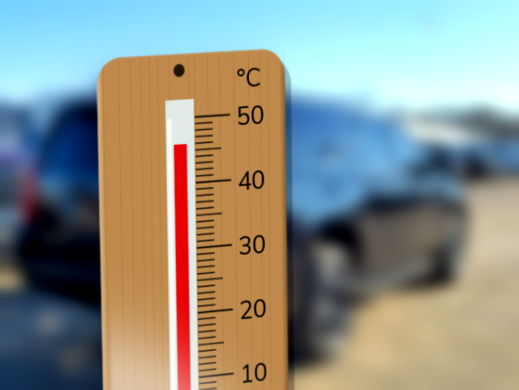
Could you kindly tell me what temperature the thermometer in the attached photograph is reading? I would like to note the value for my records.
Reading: 46 °C
